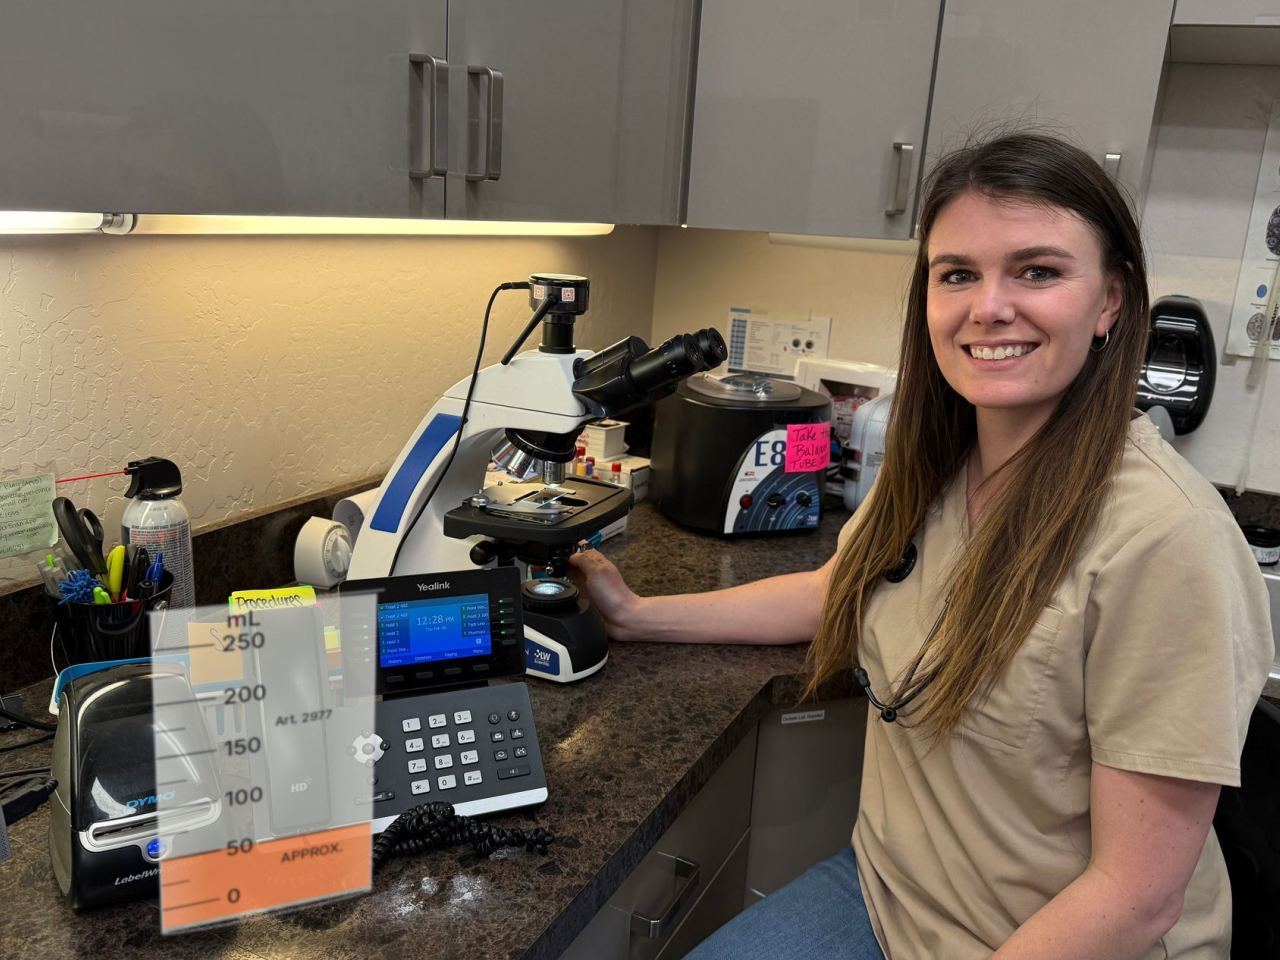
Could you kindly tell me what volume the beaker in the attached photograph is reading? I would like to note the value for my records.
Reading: 50 mL
